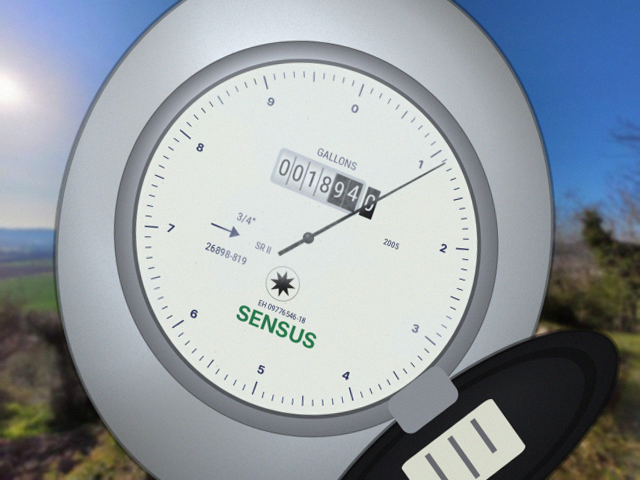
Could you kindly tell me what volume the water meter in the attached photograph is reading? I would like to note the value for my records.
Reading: 18941.1 gal
